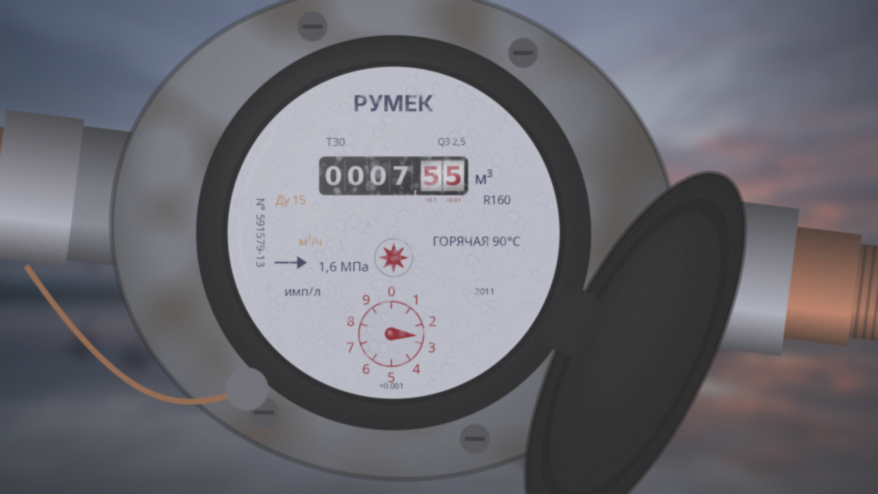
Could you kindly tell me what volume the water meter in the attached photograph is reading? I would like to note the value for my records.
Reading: 7.552 m³
